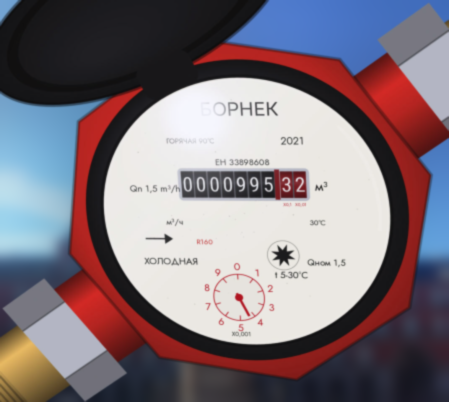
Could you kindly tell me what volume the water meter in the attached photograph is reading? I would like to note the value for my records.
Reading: 995.324 m³
